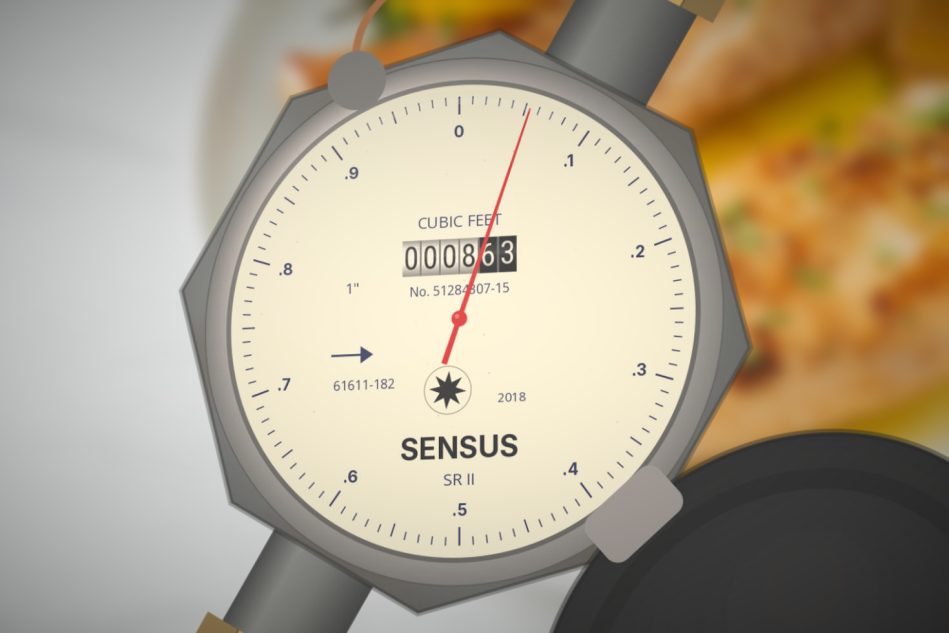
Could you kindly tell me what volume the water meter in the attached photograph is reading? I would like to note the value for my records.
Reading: 863.05 ft³
